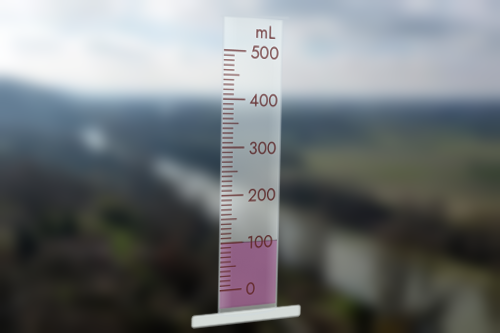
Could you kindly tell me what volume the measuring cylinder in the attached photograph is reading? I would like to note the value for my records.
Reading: 100 mL
